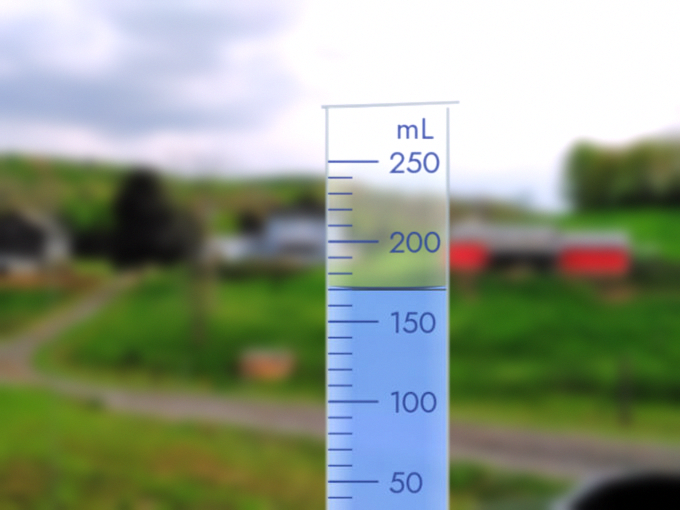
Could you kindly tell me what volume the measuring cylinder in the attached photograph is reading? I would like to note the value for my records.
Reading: 170 mL
